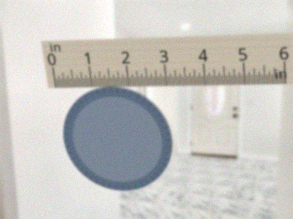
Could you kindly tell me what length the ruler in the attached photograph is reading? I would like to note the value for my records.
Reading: 3 in
